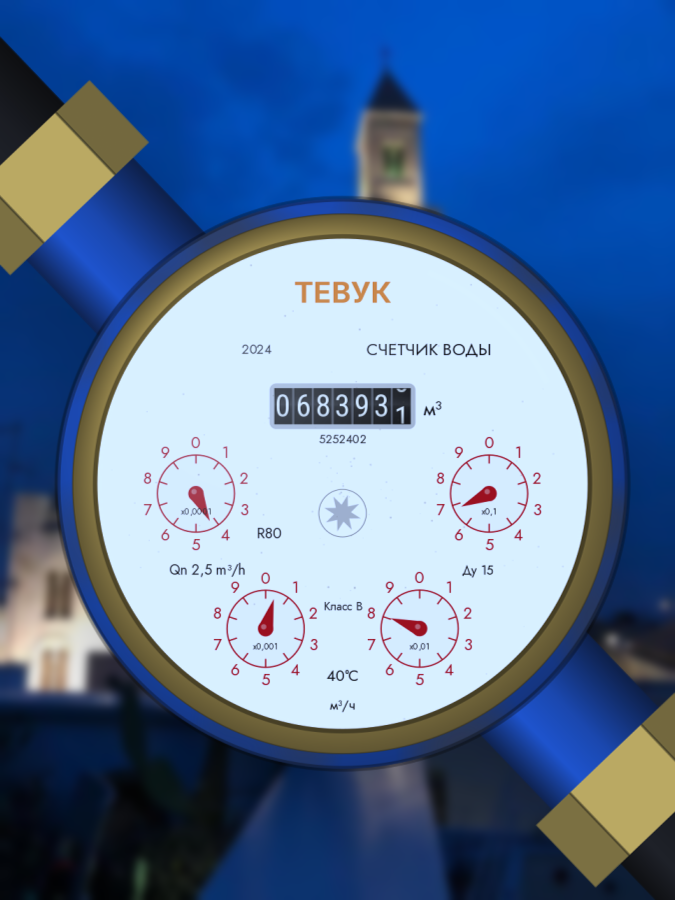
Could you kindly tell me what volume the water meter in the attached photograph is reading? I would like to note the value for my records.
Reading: 683930.6804 m³
